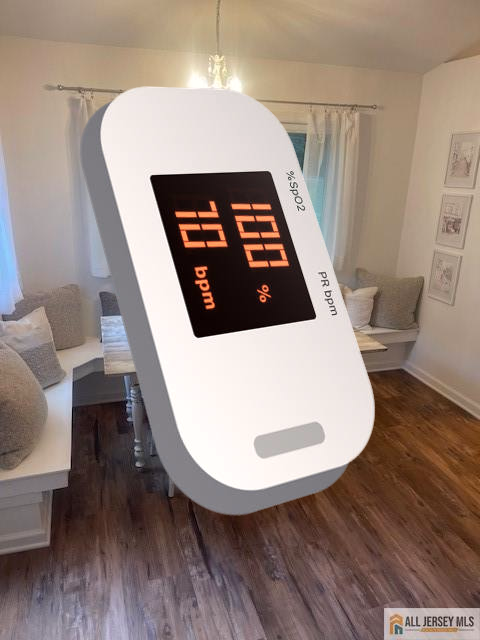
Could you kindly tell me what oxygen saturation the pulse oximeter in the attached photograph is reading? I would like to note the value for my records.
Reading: 100 %
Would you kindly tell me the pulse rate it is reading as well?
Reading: 70 bpm
